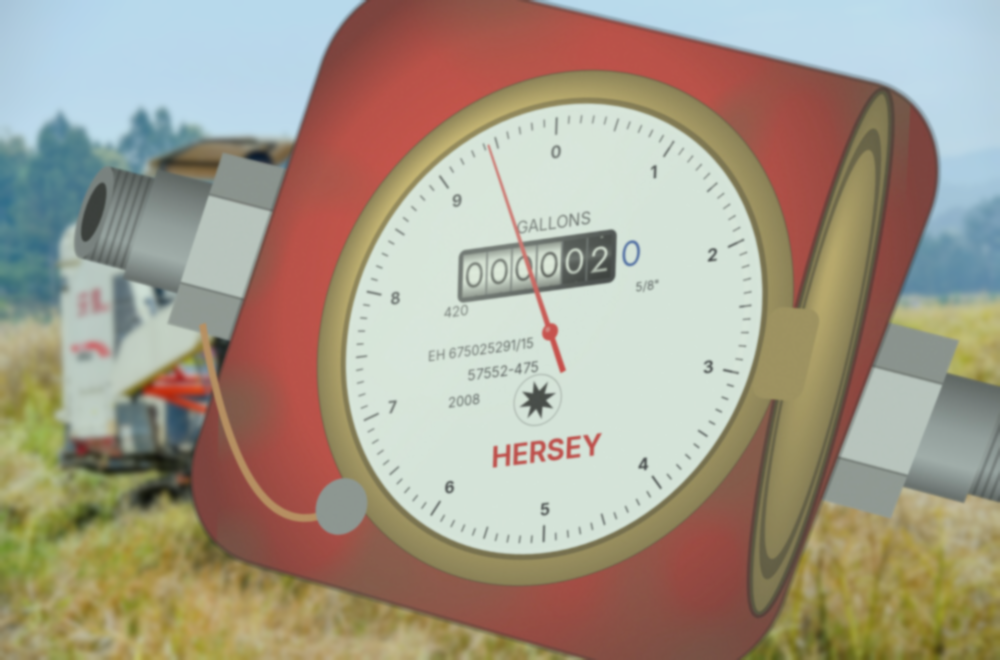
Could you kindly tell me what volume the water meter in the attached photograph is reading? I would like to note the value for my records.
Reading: 19.4 gal
